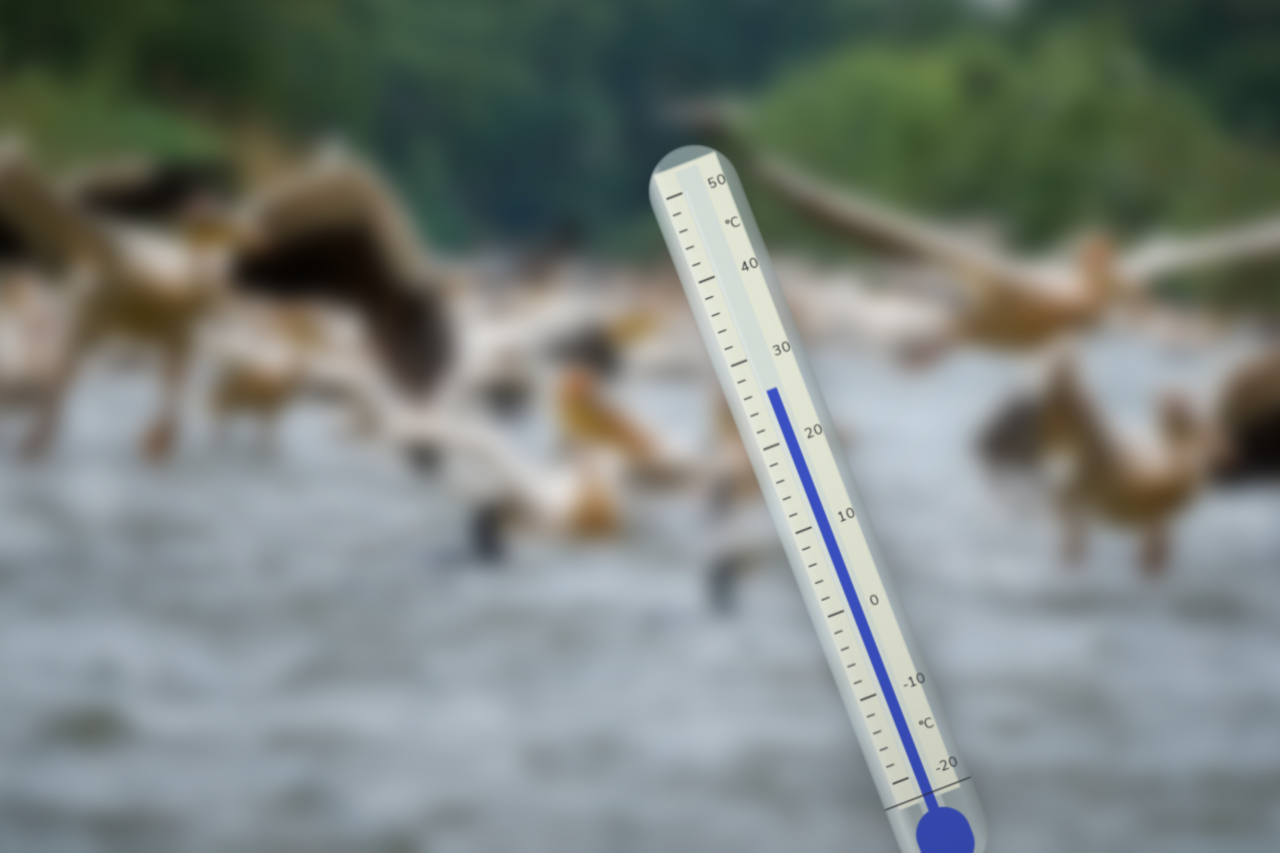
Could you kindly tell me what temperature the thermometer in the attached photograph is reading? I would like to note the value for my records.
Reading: 26 °C
